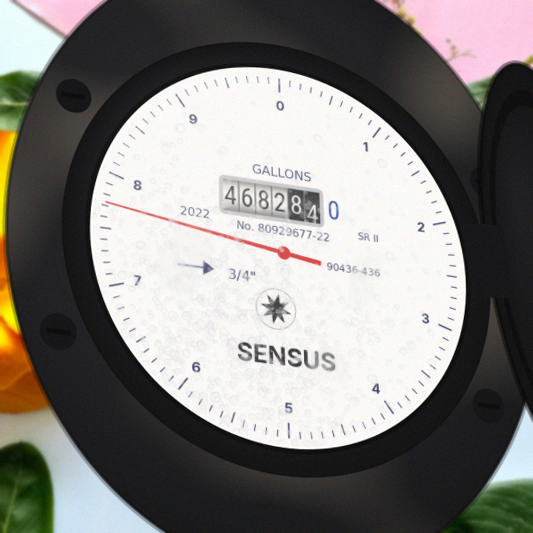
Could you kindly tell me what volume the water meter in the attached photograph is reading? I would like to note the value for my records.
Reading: 4682837.7 gal
